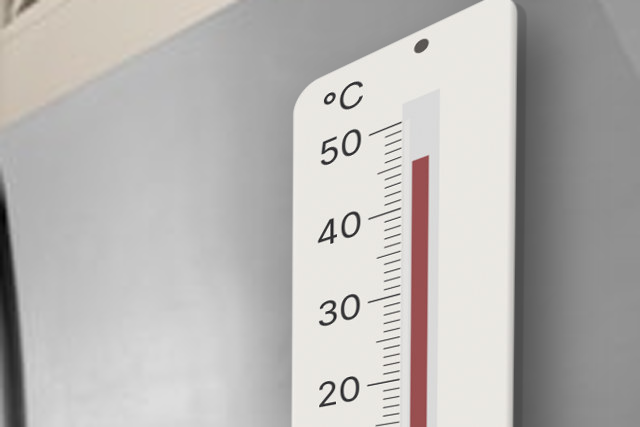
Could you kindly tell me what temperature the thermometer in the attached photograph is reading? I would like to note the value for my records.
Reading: 45 °C
